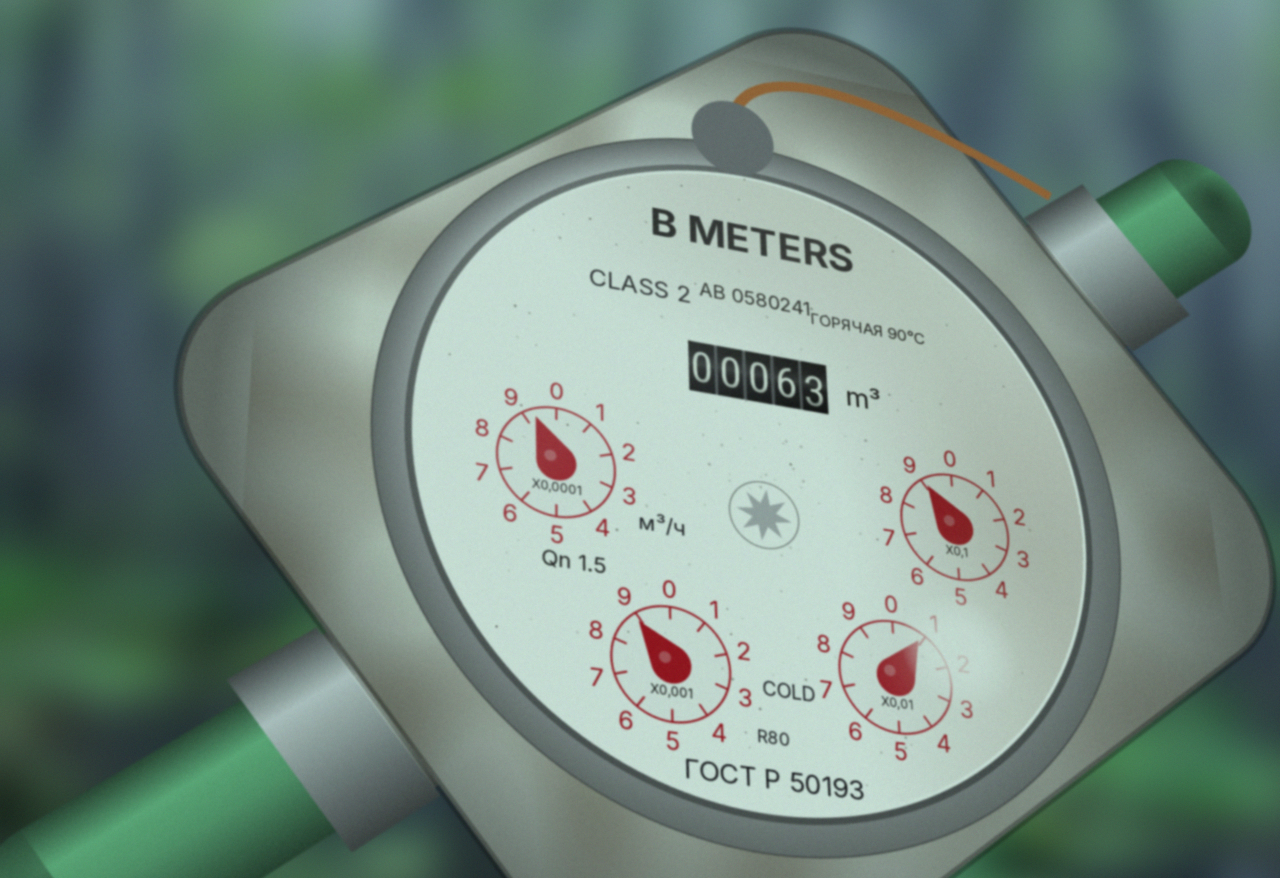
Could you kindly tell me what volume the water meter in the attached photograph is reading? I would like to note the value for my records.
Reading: 62.9089 m³
